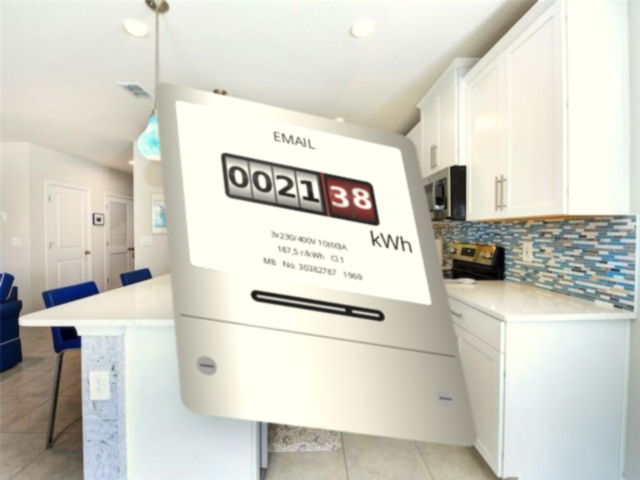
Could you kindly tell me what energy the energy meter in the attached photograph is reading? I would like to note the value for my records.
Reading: 21.38 kWh
